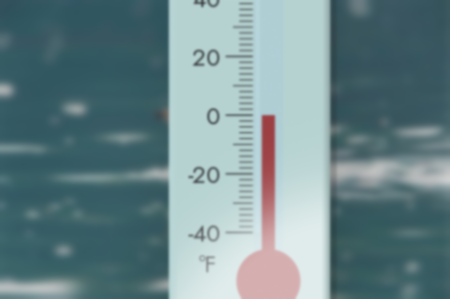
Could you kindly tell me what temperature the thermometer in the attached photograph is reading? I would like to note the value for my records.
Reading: 0 °F
